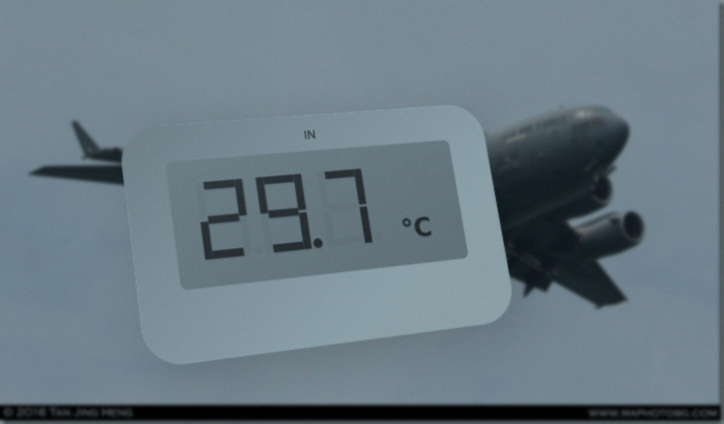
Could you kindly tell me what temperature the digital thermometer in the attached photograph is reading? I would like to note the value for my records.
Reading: 29.7 °C
